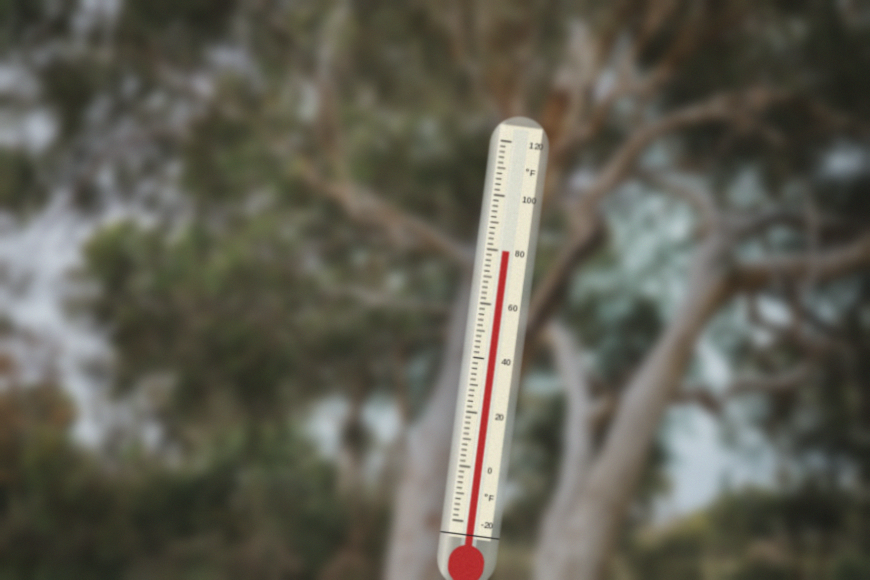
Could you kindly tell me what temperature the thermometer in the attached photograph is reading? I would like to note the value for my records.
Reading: 80 °F
